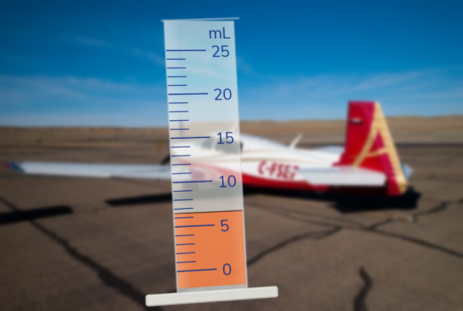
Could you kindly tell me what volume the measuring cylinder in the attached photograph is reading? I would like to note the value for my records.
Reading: 6.5 mL
